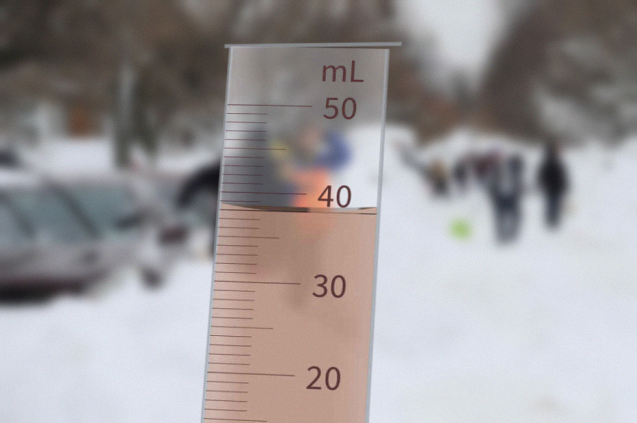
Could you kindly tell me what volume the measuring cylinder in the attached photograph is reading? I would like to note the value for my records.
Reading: 38 mL
